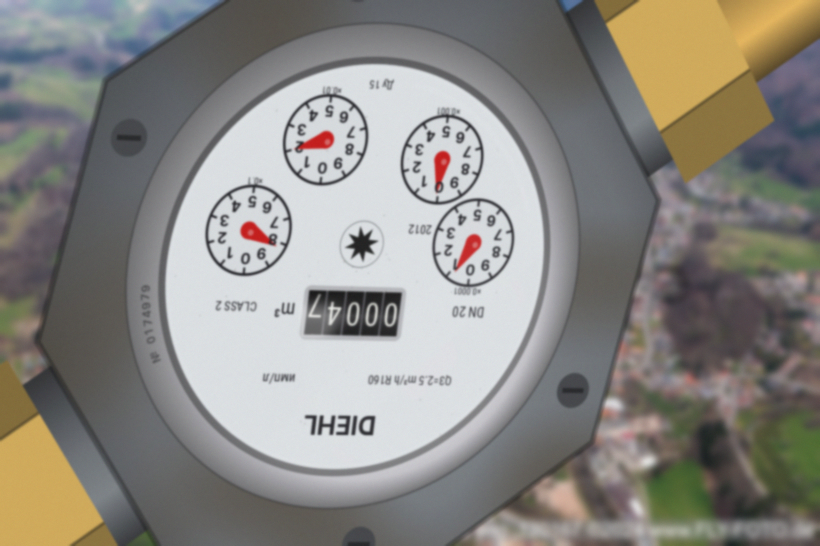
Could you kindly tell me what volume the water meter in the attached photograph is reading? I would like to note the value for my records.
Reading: 46.8200 m³
